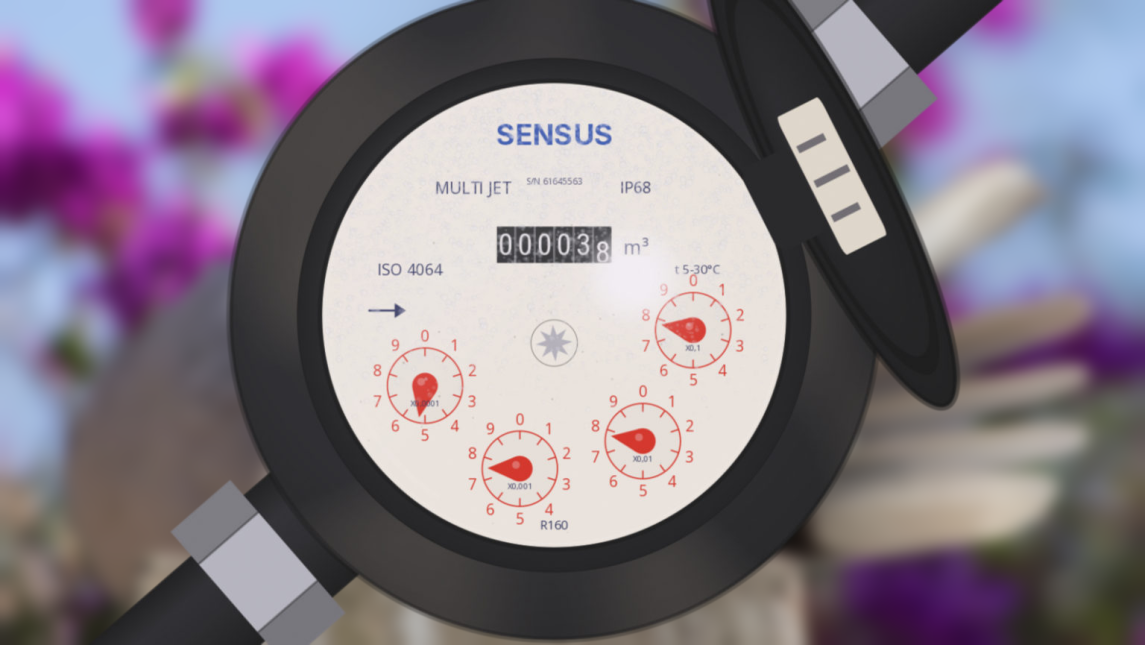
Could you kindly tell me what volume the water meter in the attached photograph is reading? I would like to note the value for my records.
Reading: 37.7775 m³
